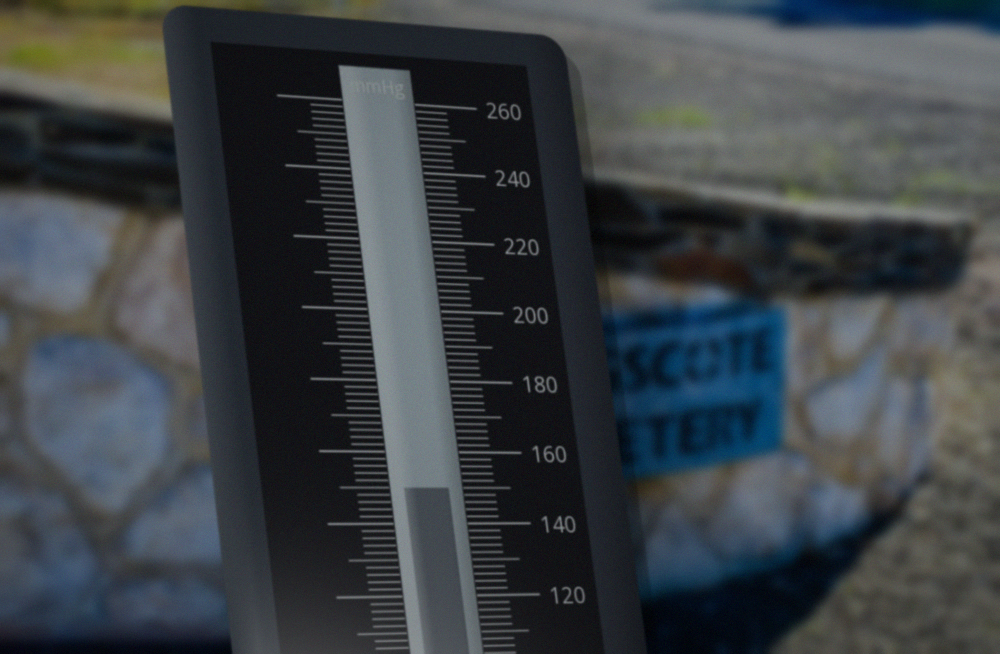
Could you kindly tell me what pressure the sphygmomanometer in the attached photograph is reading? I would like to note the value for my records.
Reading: 150 mmHg
